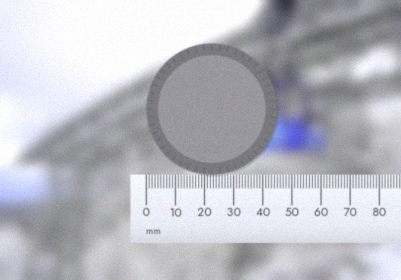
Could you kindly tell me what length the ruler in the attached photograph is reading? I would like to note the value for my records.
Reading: 45 mm
